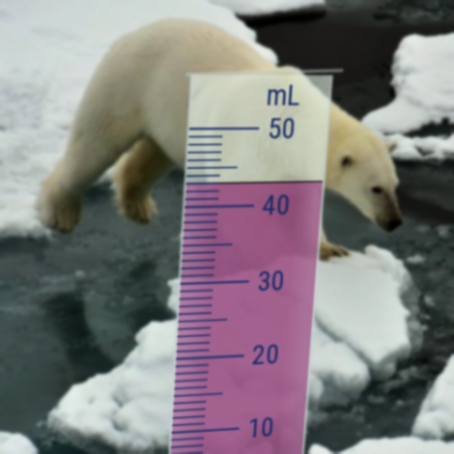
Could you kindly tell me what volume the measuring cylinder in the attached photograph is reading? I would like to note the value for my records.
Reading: 43 mL
